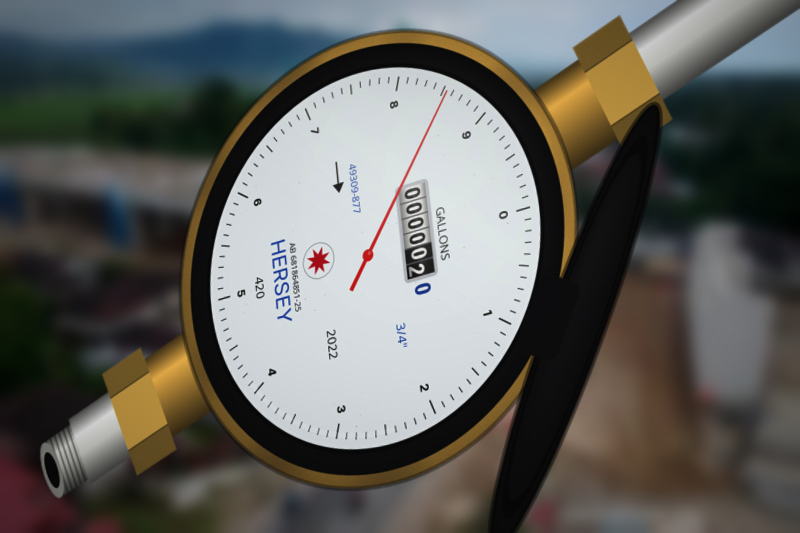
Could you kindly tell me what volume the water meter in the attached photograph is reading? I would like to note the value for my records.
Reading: 18.5 gal
